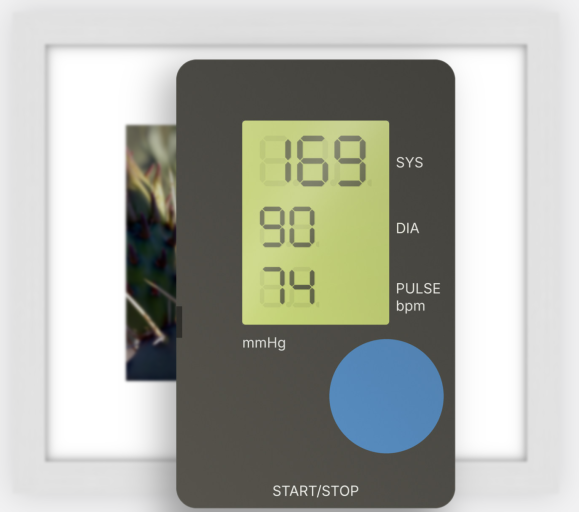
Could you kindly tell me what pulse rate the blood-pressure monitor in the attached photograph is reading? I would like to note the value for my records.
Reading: 74 bpm
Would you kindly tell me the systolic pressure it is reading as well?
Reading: 169 mmHg
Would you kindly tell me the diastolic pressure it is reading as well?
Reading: 90 mmHg
